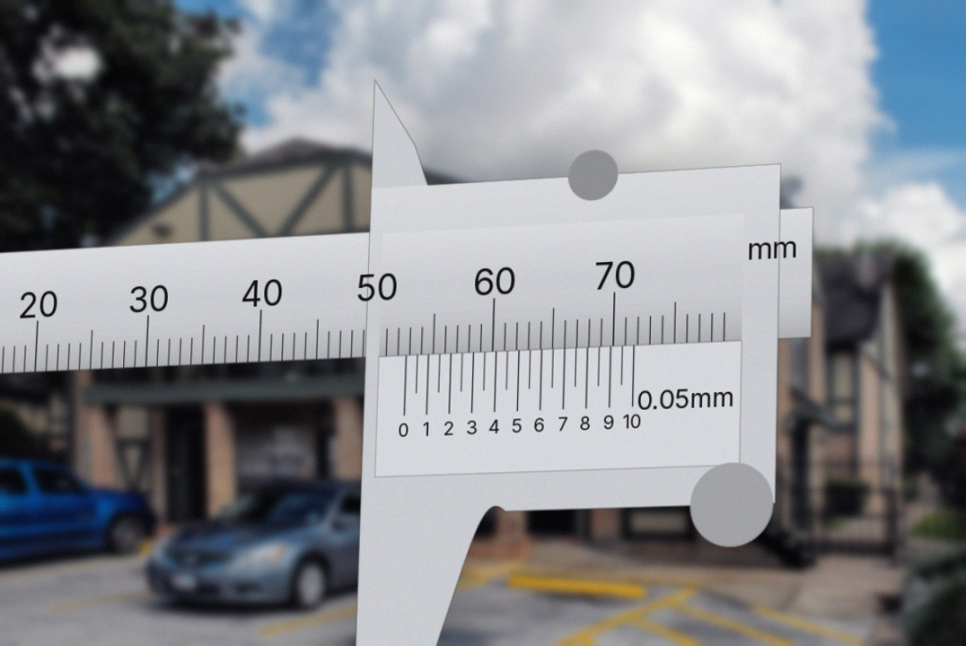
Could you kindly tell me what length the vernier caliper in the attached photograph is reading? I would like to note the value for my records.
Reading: 52.7 mm
